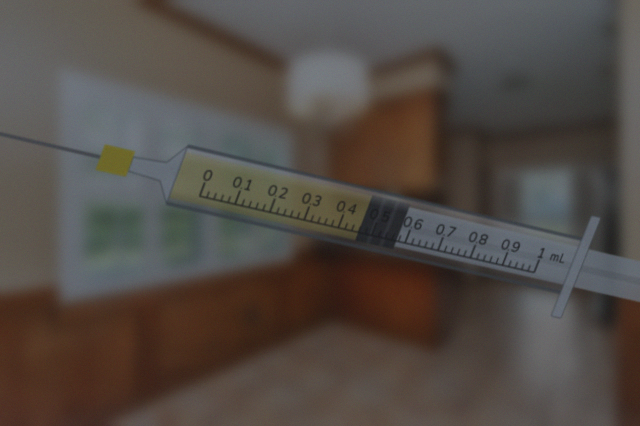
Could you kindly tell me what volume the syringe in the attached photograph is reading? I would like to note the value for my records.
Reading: 0.46 mL
